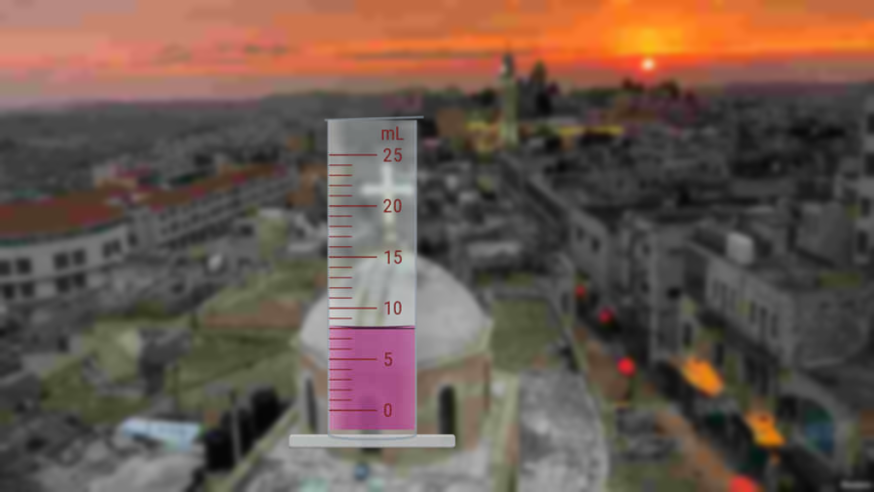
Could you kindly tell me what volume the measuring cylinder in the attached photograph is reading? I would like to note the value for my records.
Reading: 8 mL
